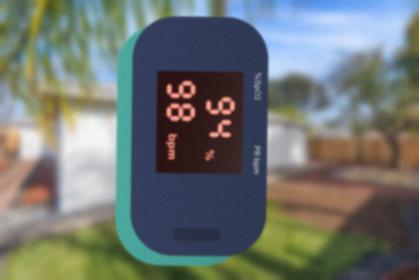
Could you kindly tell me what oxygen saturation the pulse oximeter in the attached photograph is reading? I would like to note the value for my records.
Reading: 94 %
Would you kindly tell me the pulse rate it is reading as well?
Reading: 98 bpm
